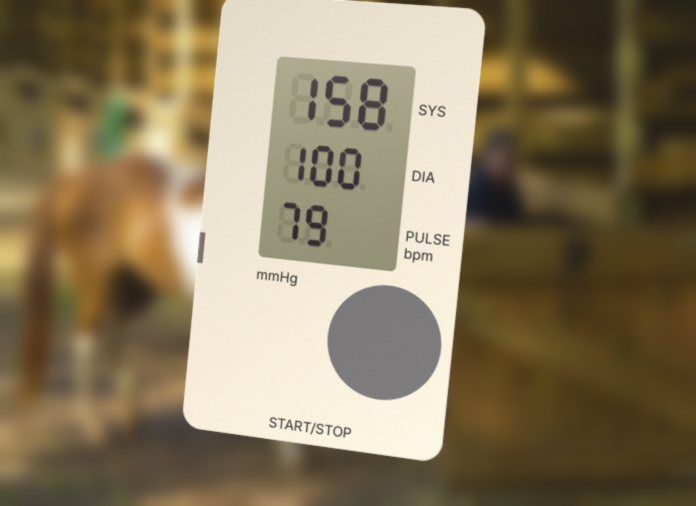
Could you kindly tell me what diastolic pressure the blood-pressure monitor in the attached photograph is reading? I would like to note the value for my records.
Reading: 100 mmHg
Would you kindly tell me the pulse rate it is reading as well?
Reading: 79 bpm
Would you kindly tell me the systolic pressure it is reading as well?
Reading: 158 mmHg
